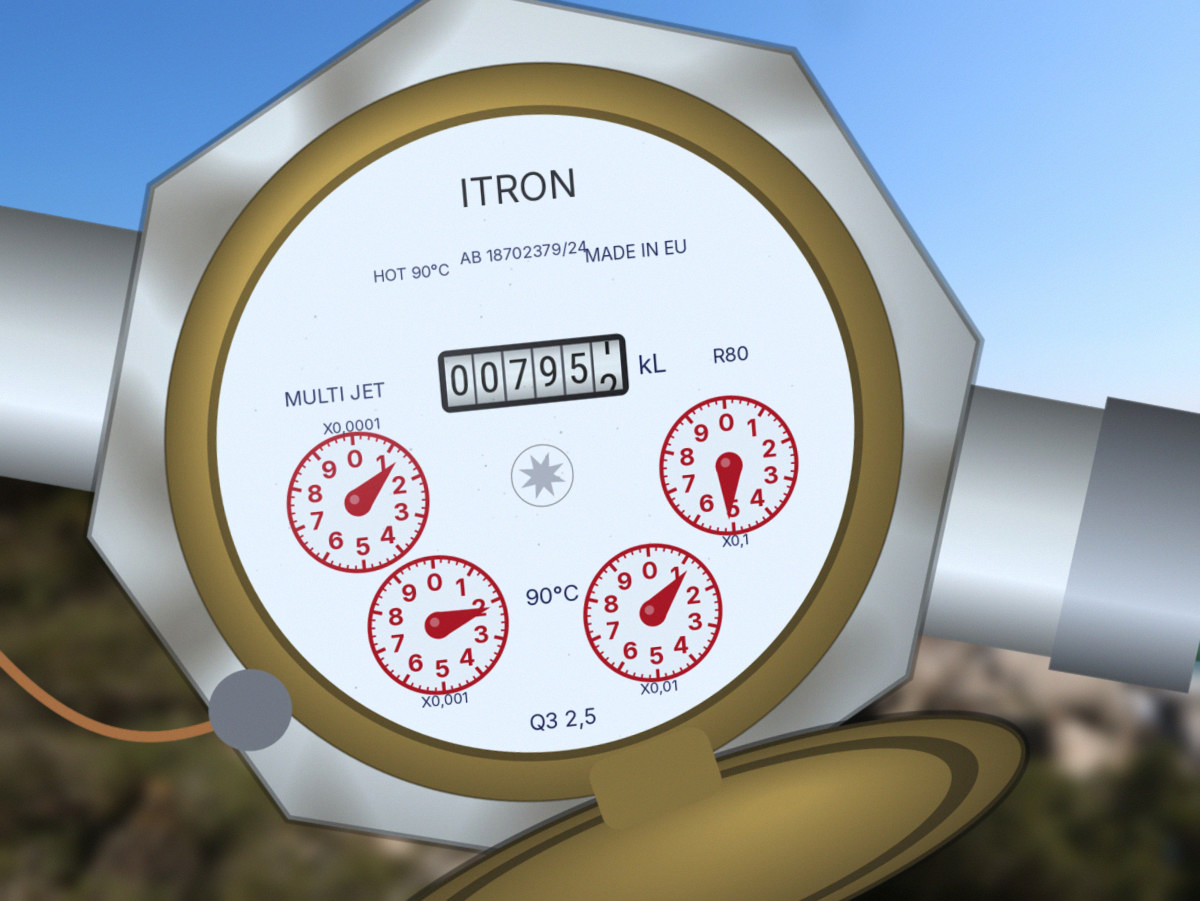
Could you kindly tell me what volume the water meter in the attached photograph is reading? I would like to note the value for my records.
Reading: 7951.5121 kL
